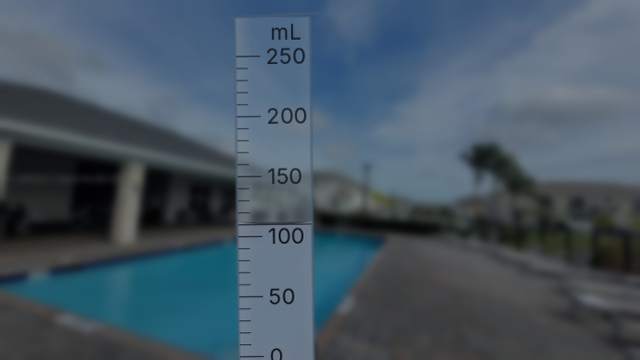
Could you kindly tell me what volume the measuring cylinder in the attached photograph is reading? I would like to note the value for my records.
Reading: 110 mL
